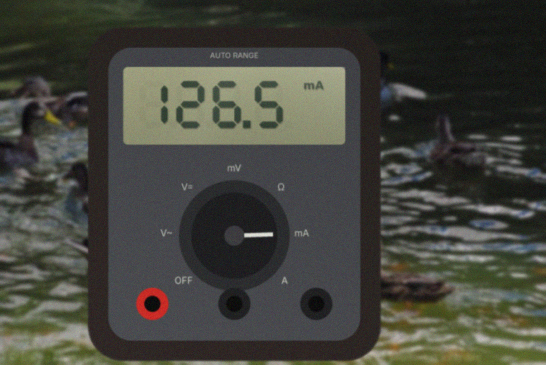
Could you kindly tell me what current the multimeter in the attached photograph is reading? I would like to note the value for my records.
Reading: 126.5 mA
